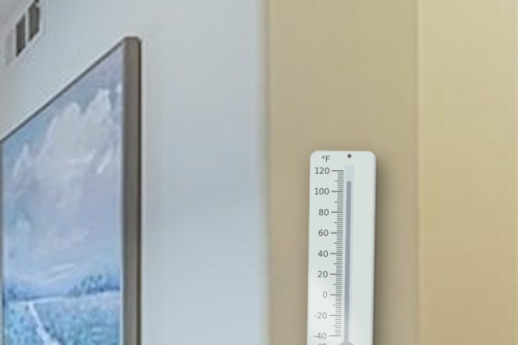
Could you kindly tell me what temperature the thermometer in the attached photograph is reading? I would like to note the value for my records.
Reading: 110 °F
